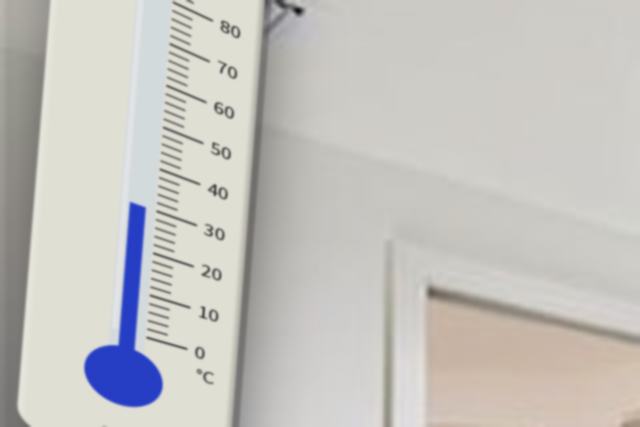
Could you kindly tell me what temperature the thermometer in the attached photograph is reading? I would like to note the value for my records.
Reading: 30 °C
